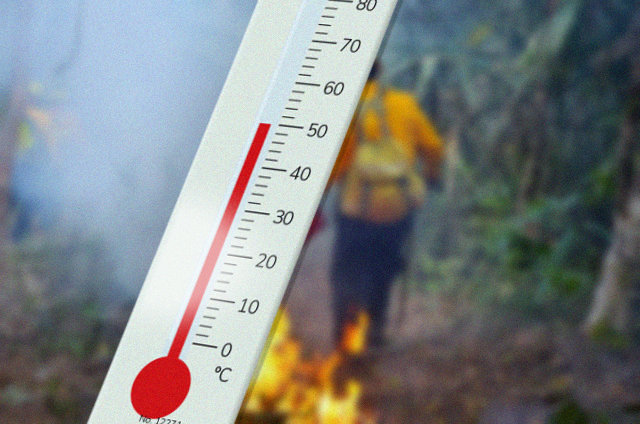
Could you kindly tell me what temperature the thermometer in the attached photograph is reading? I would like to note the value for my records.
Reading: 50 °C
